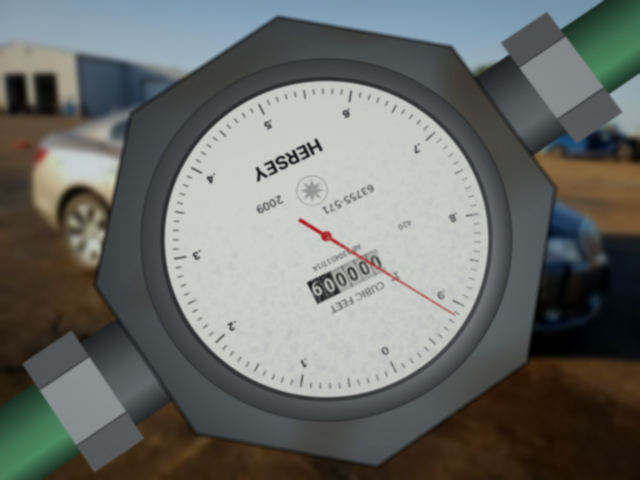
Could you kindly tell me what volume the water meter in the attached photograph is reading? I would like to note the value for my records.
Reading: 8.91 ft³
